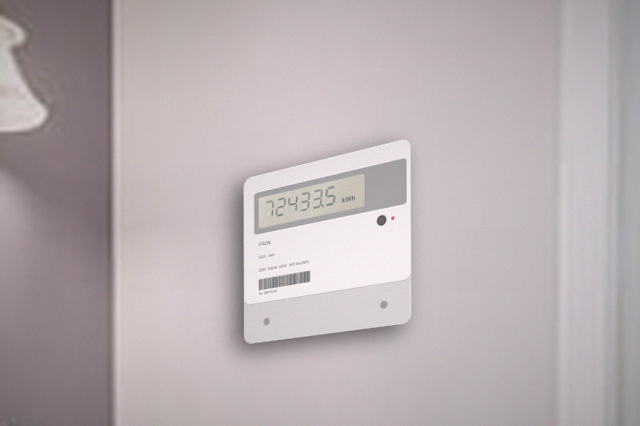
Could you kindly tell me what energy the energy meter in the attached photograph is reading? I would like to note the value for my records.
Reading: 72433.5 kWh
